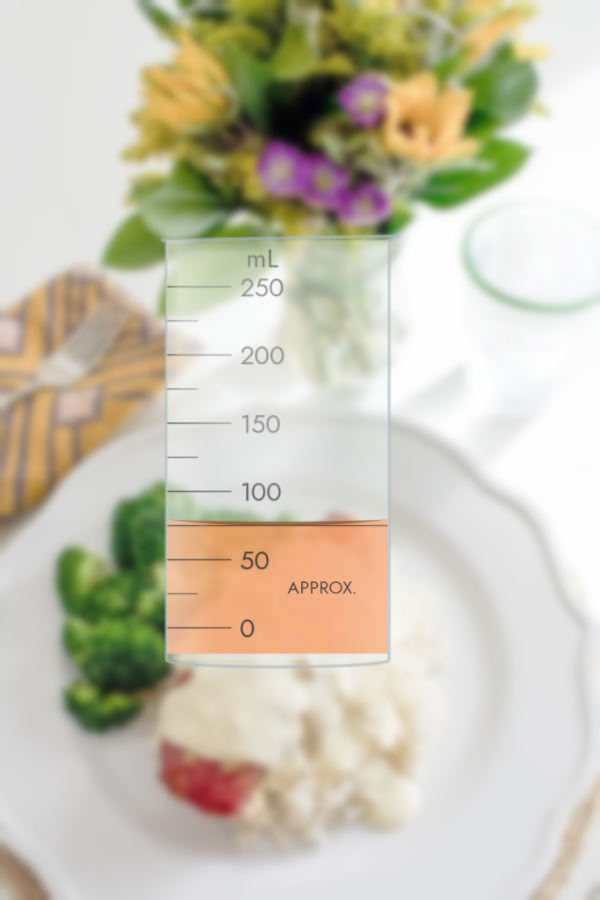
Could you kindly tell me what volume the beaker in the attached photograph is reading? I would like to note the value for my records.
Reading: 75 mL
